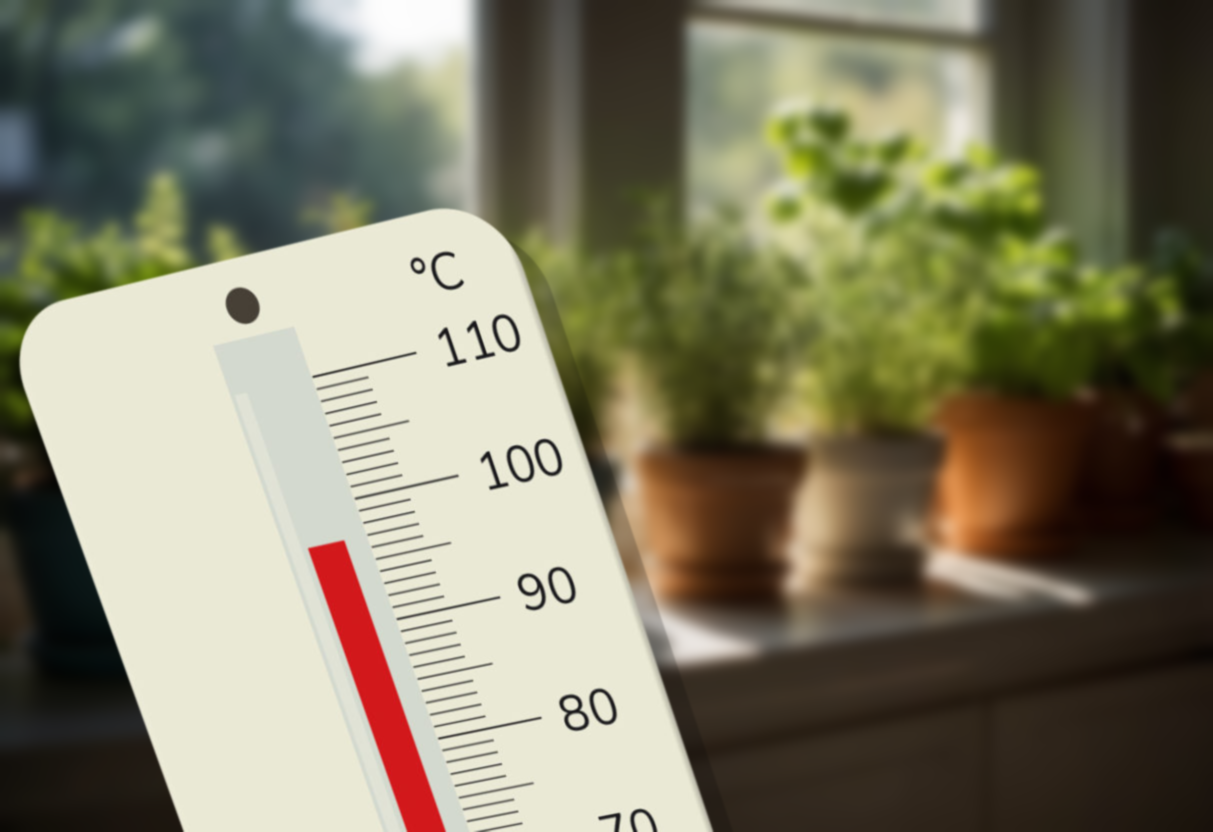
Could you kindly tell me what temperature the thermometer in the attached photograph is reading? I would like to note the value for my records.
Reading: 97 °C
